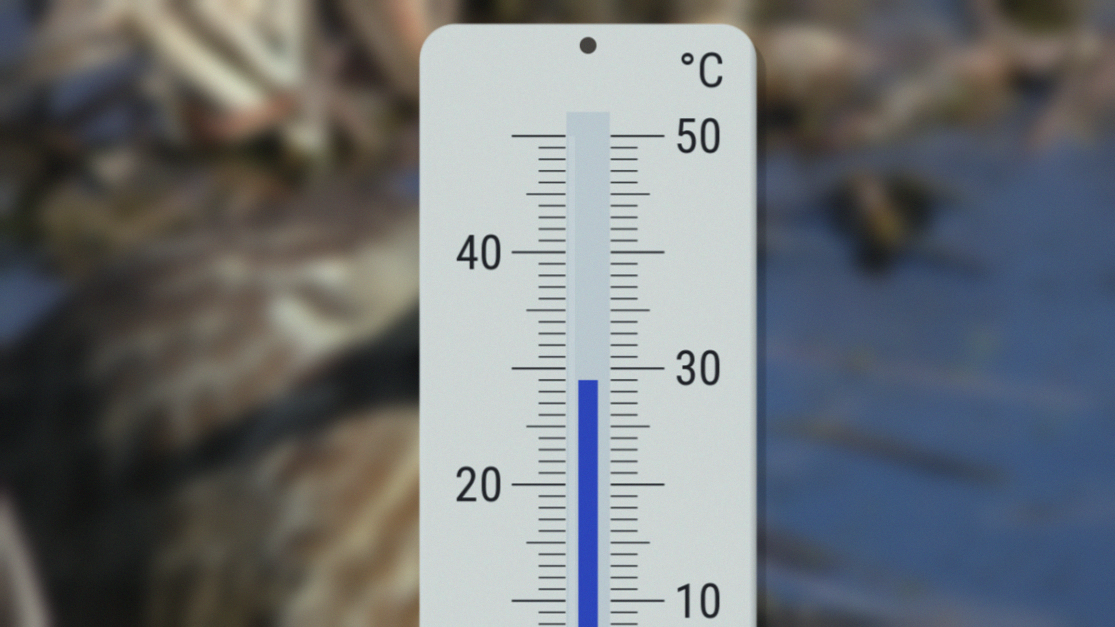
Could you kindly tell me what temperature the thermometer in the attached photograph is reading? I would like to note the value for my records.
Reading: 29 °C
